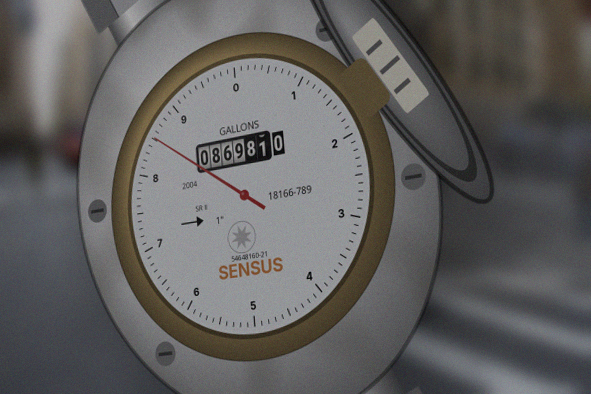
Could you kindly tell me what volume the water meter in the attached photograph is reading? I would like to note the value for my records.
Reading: 869808.5 gal
